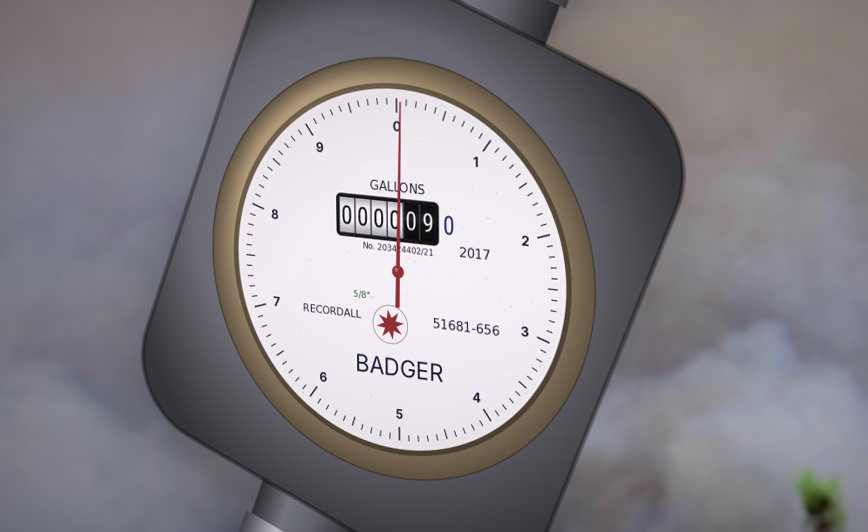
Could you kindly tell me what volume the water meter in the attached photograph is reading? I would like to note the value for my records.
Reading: 90.0 gal
